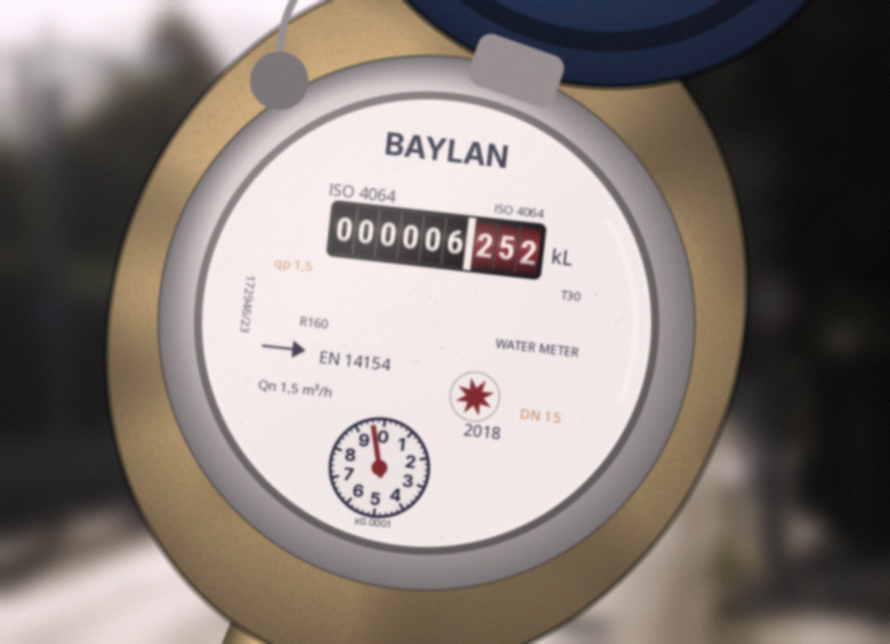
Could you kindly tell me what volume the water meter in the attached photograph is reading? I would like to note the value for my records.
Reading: 6.2519 kL
